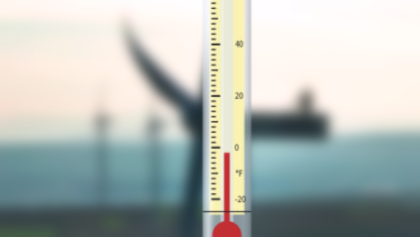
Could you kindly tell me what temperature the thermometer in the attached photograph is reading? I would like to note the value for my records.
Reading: -2 °F
